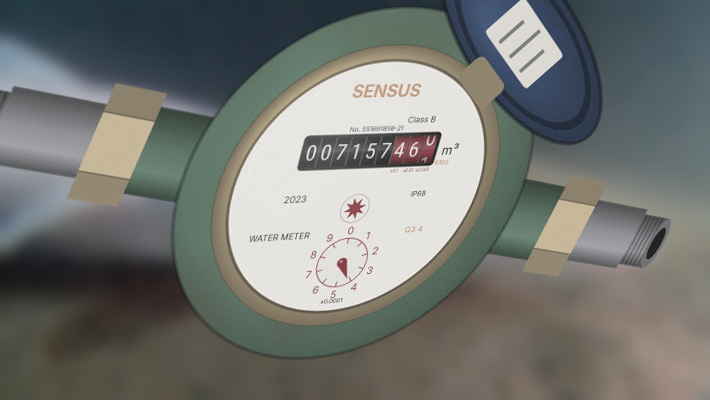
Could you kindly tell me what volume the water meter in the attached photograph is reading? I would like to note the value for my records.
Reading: 7157.4604 m³
